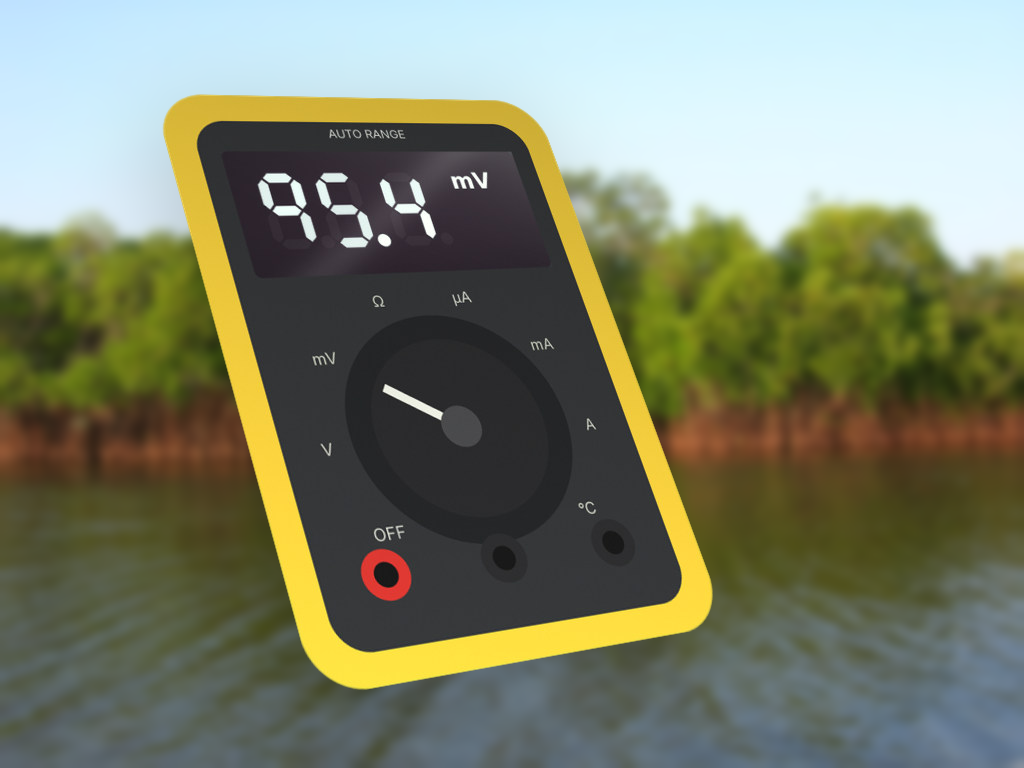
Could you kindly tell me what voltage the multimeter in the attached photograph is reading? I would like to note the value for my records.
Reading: 95.4 mV
